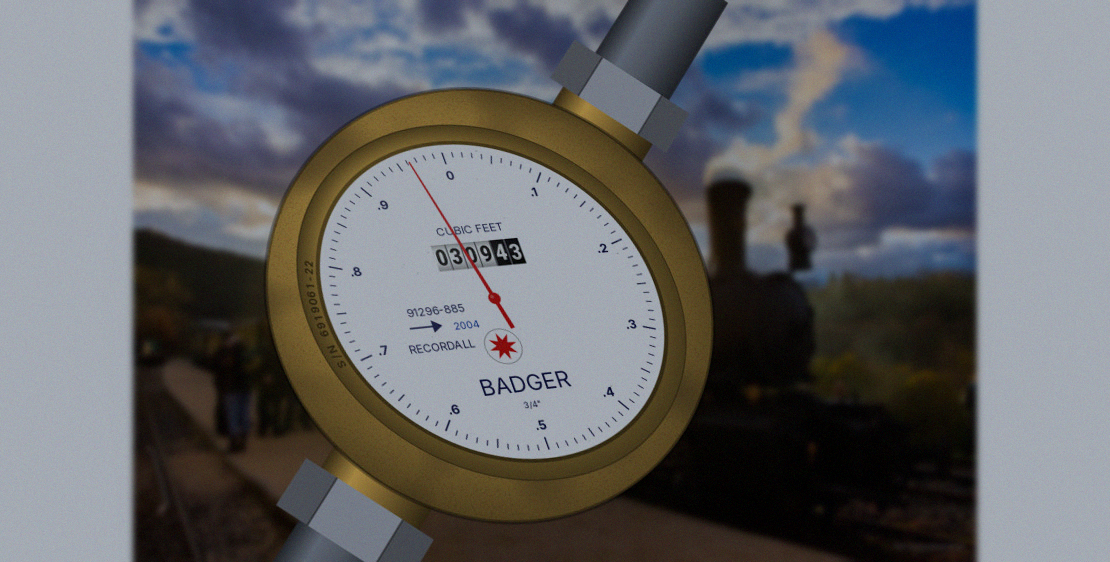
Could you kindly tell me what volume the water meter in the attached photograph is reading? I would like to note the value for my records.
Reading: 30942.96 ft³
